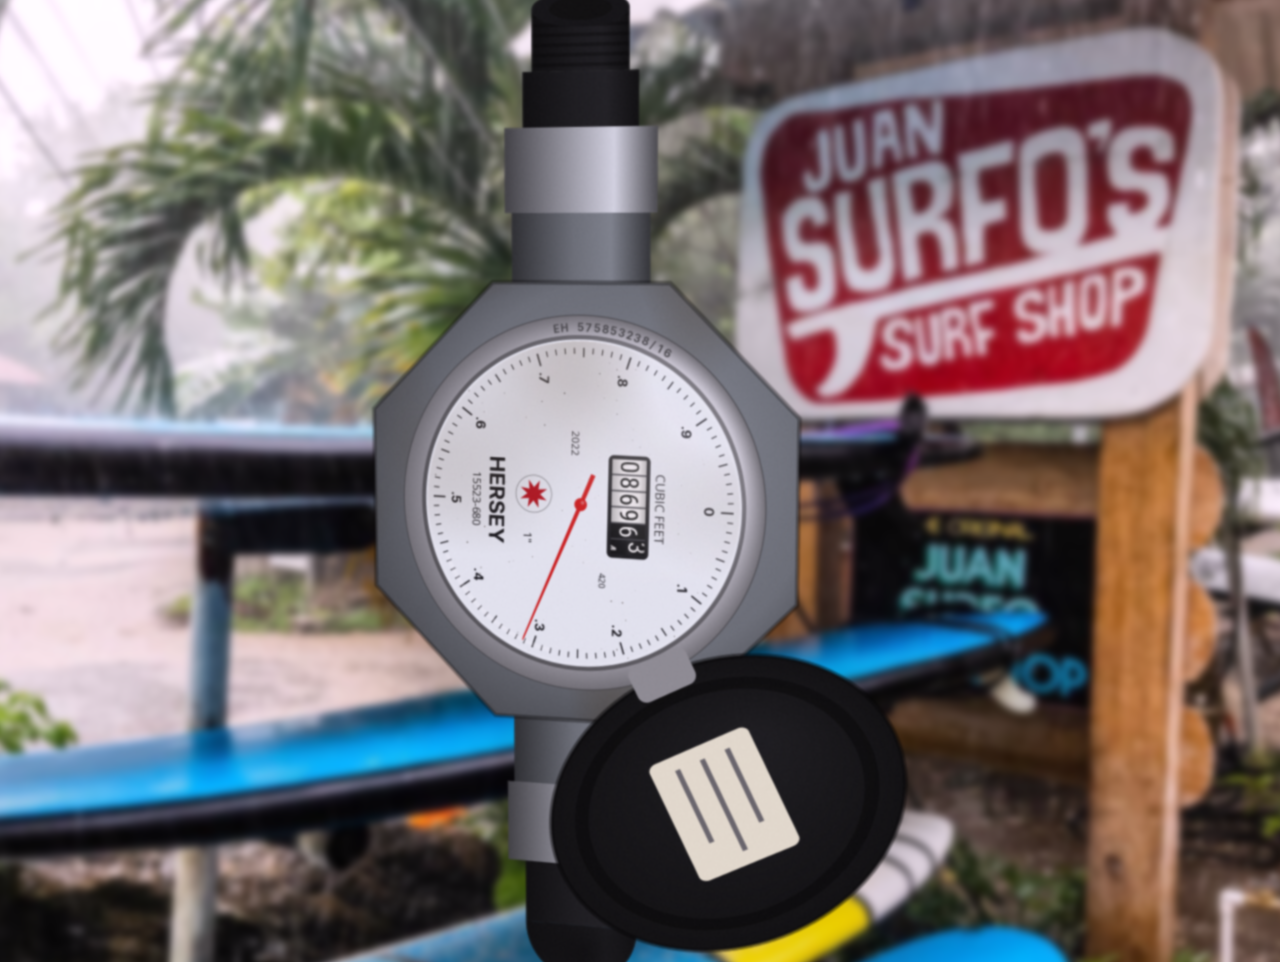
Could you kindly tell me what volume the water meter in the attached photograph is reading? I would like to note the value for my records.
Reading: 86963.31 ft³
